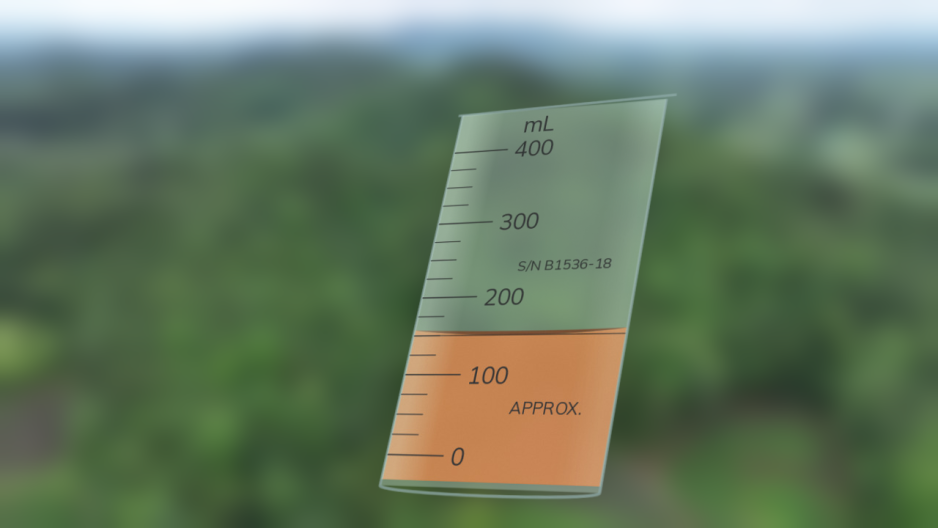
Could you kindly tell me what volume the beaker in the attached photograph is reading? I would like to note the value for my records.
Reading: 150 mL
